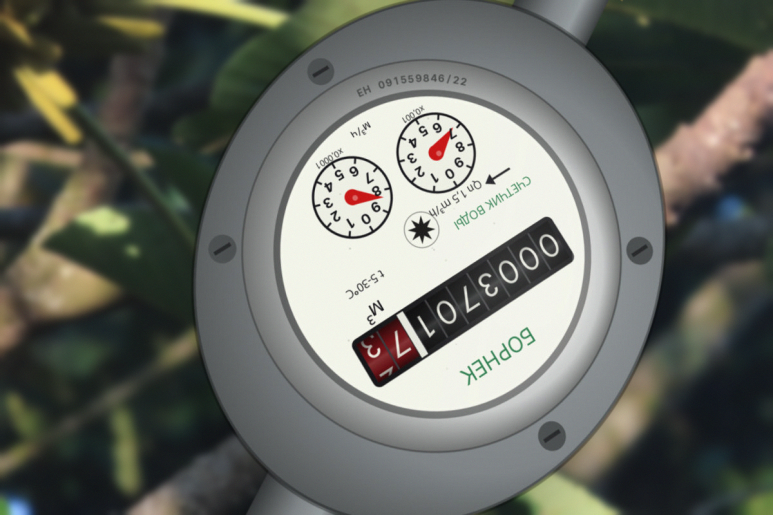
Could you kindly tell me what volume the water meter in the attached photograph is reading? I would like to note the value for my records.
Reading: 3701.7268 m³
